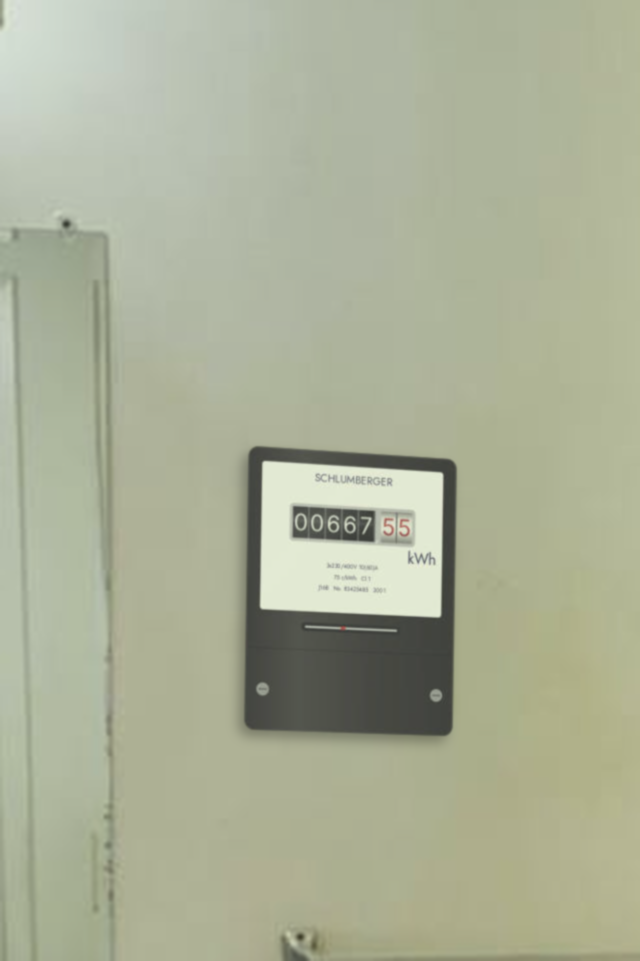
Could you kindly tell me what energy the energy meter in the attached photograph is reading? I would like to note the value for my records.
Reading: 667.55 kWh
